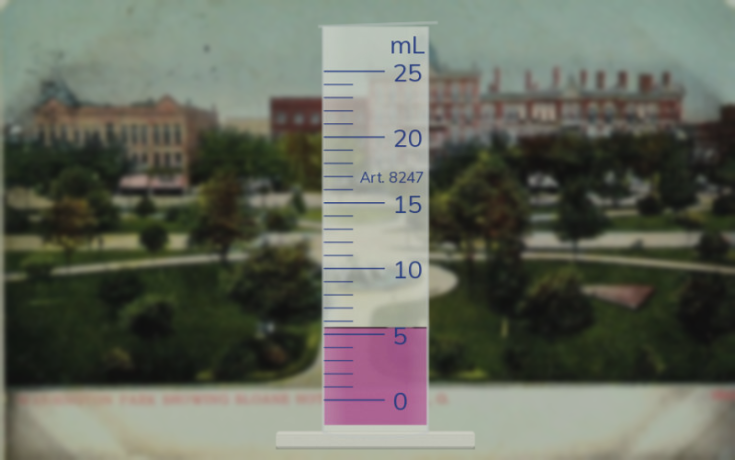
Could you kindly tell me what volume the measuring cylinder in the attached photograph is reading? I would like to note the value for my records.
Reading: 5.5 mL
